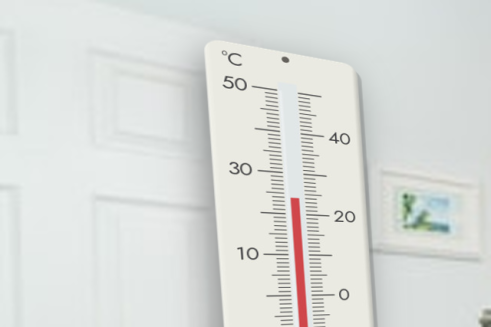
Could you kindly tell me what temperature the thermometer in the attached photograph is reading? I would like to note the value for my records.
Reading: 24 °C
